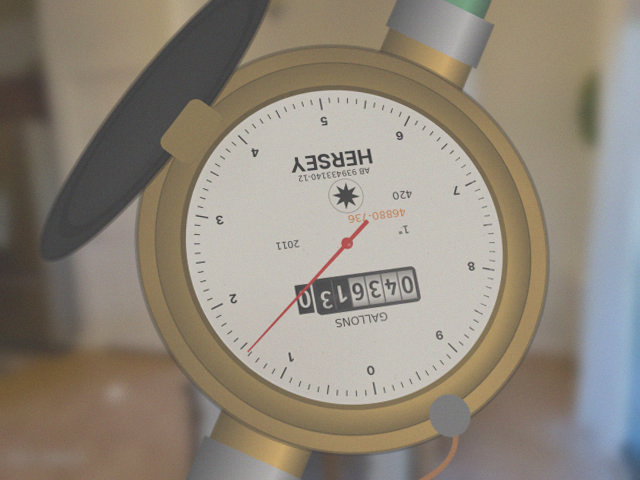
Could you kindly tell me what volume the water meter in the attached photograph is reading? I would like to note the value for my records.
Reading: 436131.4 gal
